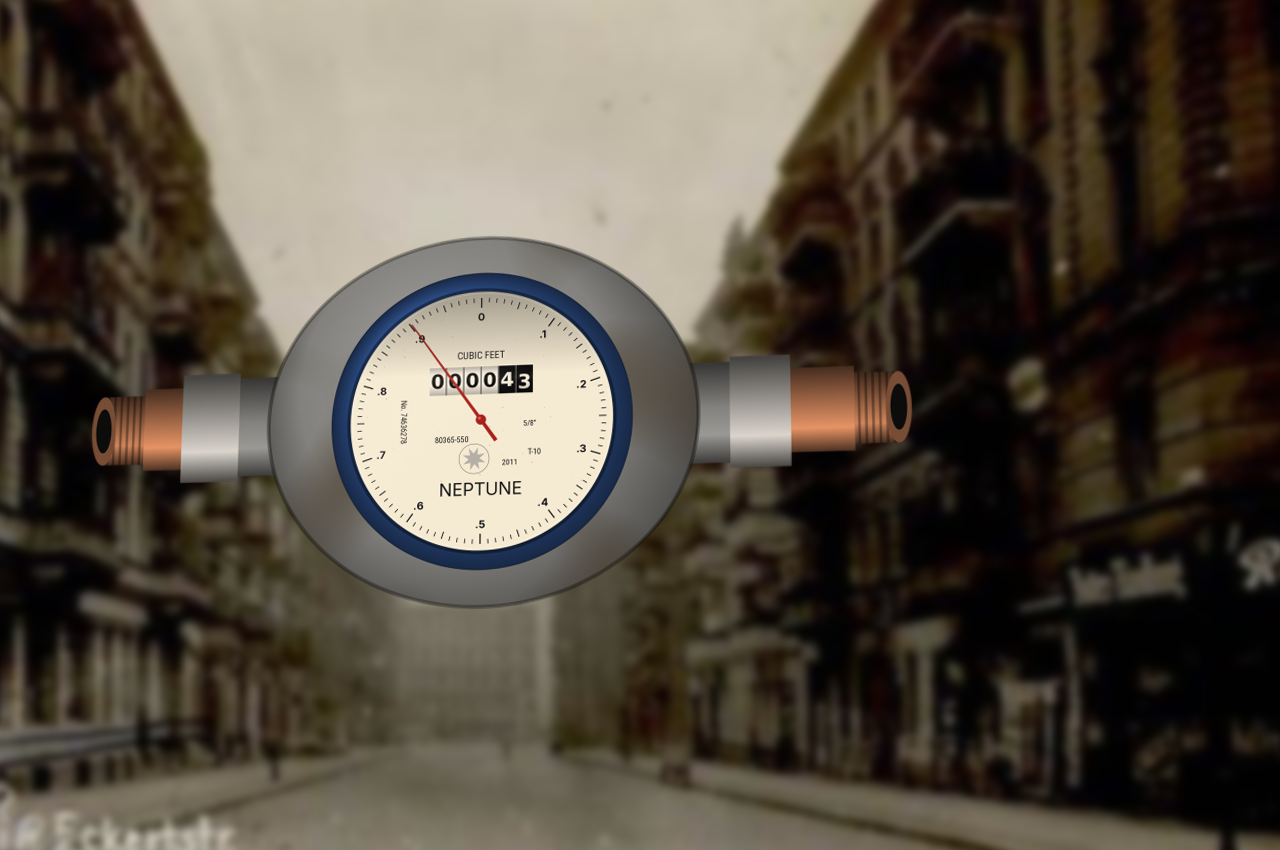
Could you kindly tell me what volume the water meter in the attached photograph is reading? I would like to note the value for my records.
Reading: 42.90 ft³
